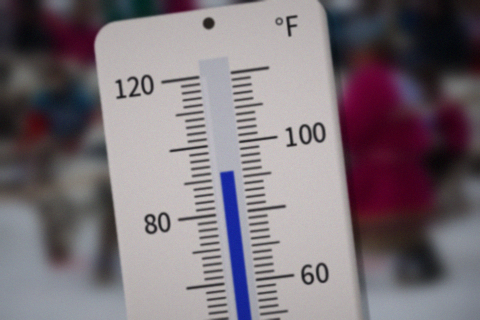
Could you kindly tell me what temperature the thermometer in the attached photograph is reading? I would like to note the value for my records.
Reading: 92 °F
